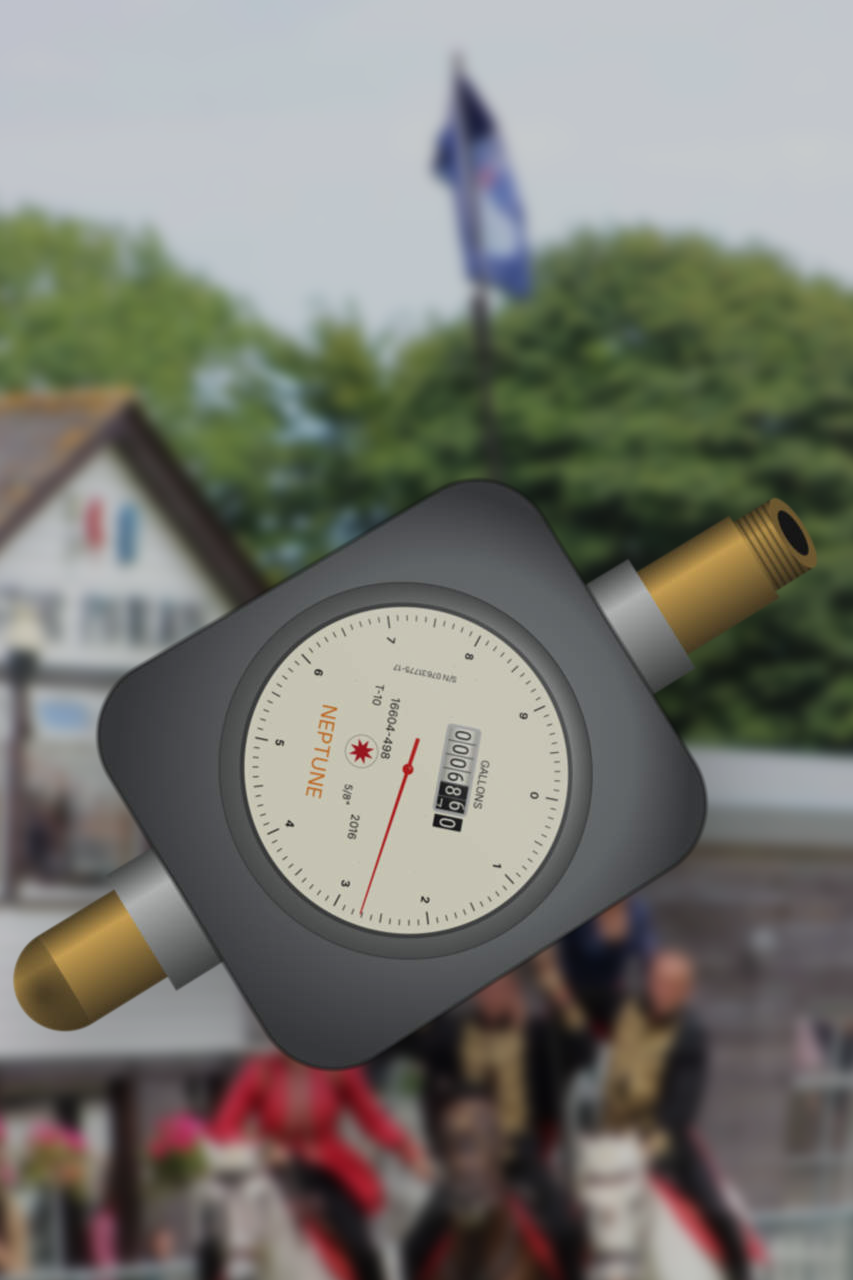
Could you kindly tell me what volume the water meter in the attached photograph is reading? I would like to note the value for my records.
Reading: 6862.7 gal
